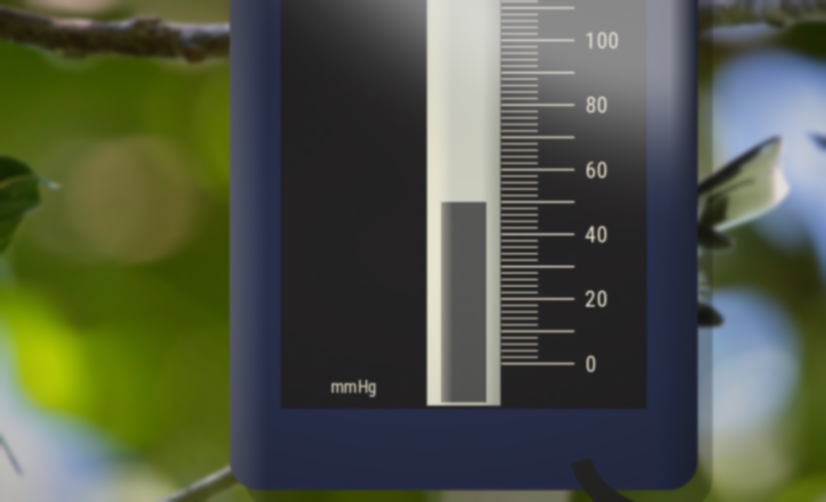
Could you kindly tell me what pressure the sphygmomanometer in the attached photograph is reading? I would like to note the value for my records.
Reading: 50 mmHg
